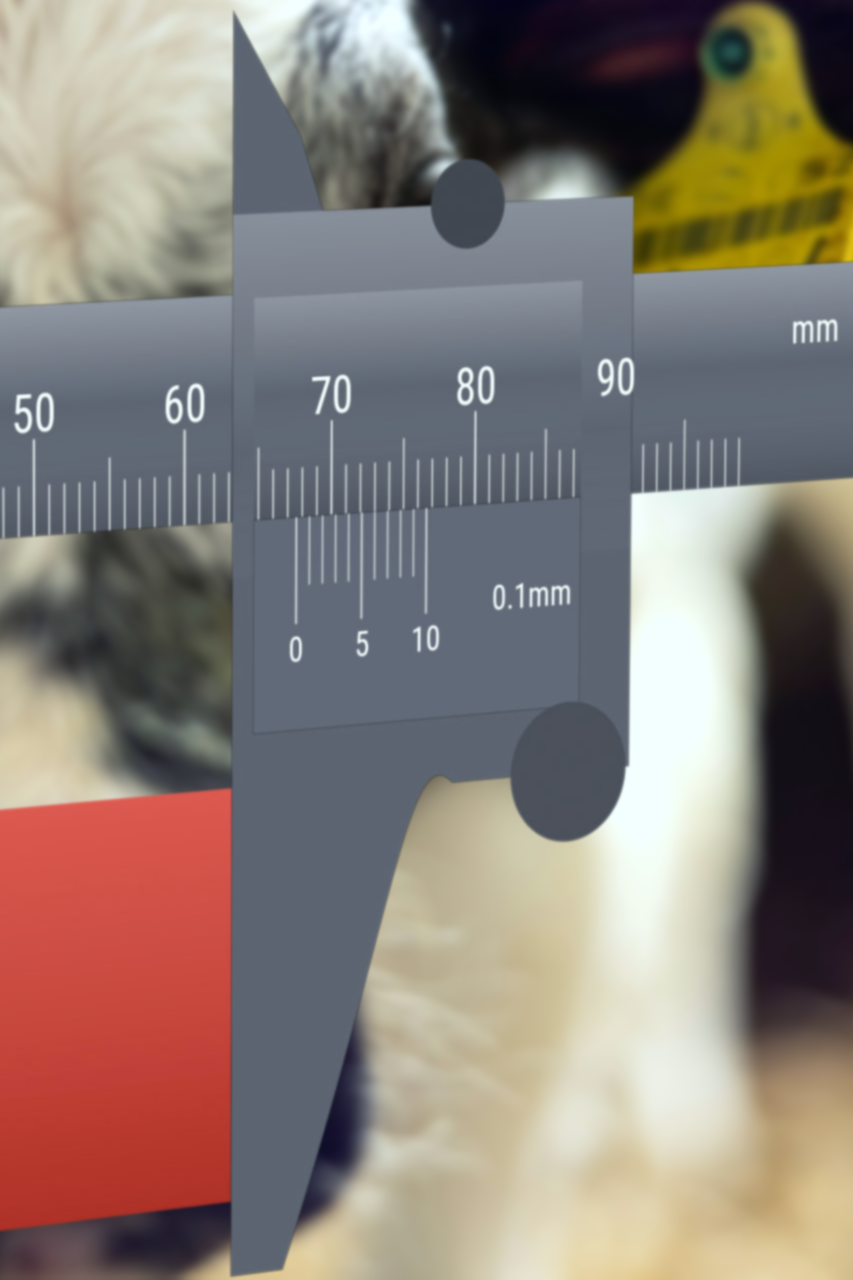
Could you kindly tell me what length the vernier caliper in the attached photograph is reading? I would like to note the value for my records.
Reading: 67.6 mm
